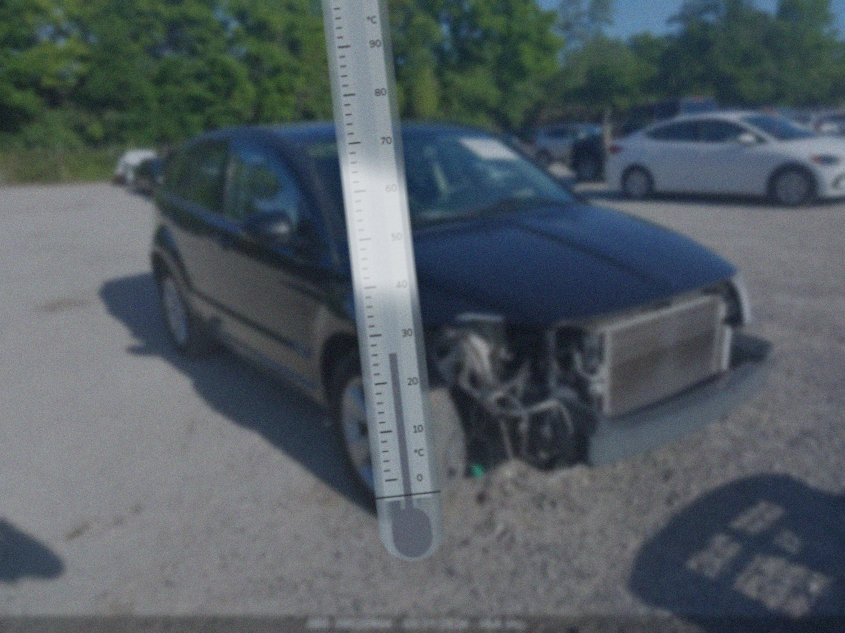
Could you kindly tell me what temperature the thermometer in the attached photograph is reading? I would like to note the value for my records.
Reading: 26 °C
